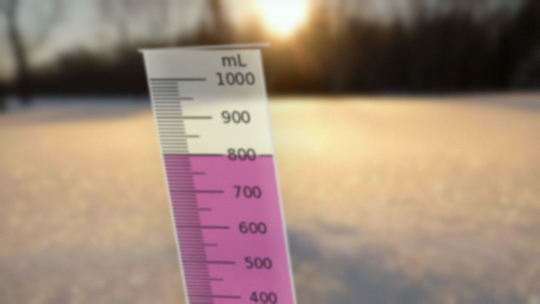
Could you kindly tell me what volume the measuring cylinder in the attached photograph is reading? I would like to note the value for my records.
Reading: 800 mL
